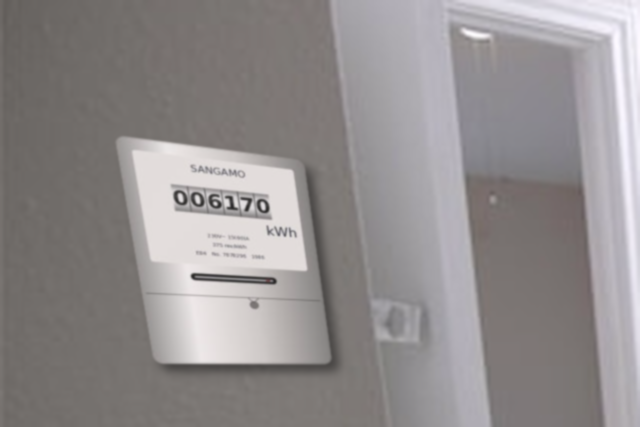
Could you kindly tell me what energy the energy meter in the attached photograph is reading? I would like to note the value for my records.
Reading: 6170 kWh
